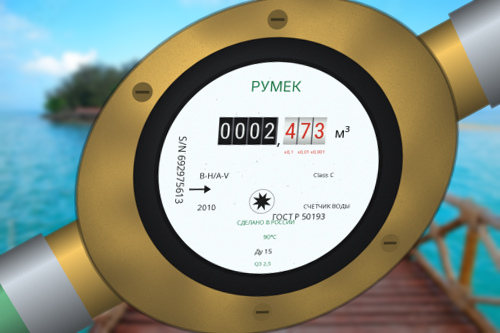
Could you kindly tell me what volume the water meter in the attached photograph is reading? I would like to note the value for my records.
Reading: 2.473 m³
